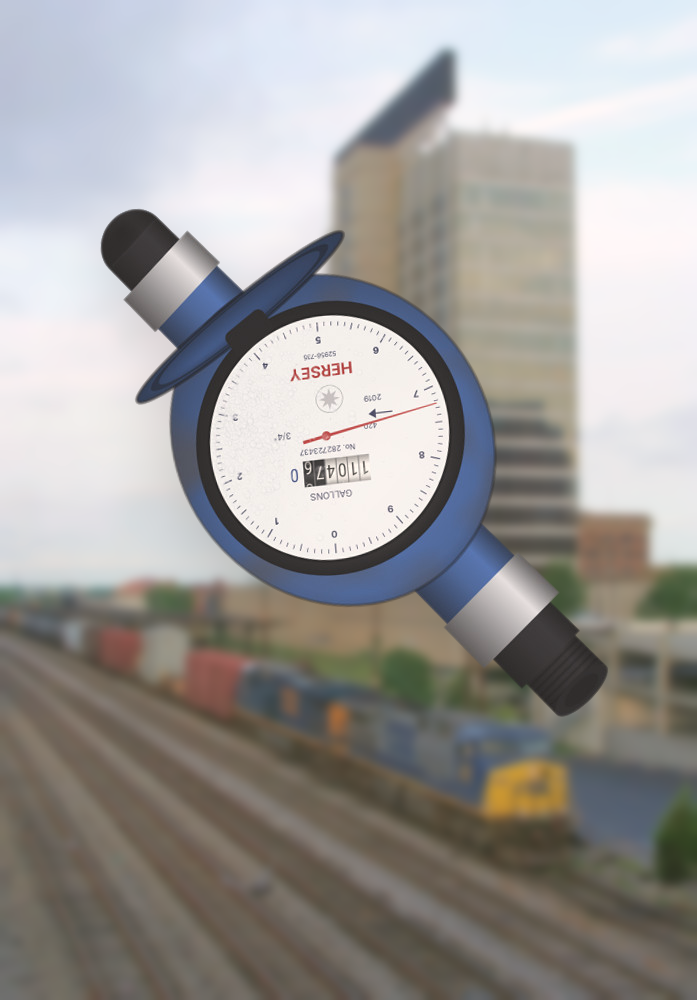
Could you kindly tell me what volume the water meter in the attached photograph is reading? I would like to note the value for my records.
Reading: 1104757.2 gal
